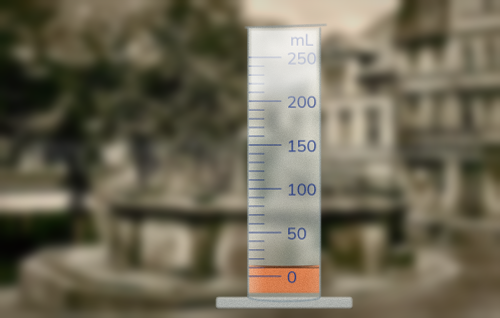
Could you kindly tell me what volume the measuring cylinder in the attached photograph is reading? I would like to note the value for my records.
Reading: 10 mL
